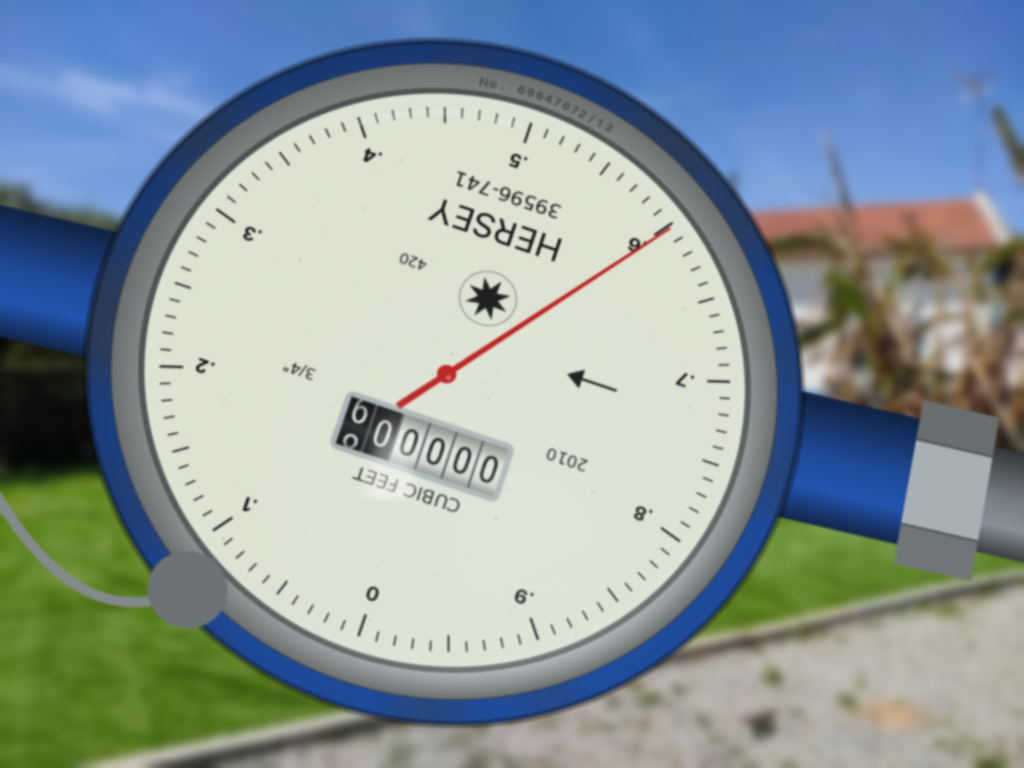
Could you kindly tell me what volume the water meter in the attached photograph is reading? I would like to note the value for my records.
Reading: 8.60 ft³
